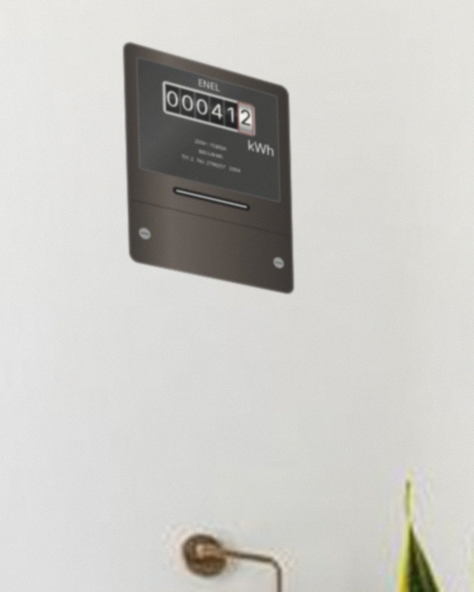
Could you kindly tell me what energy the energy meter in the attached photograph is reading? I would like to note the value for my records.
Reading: 41.2 kWh
